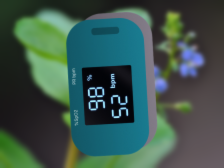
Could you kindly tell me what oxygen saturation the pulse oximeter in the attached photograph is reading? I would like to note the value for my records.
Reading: 98 %
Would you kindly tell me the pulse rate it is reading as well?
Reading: 52 bpm
